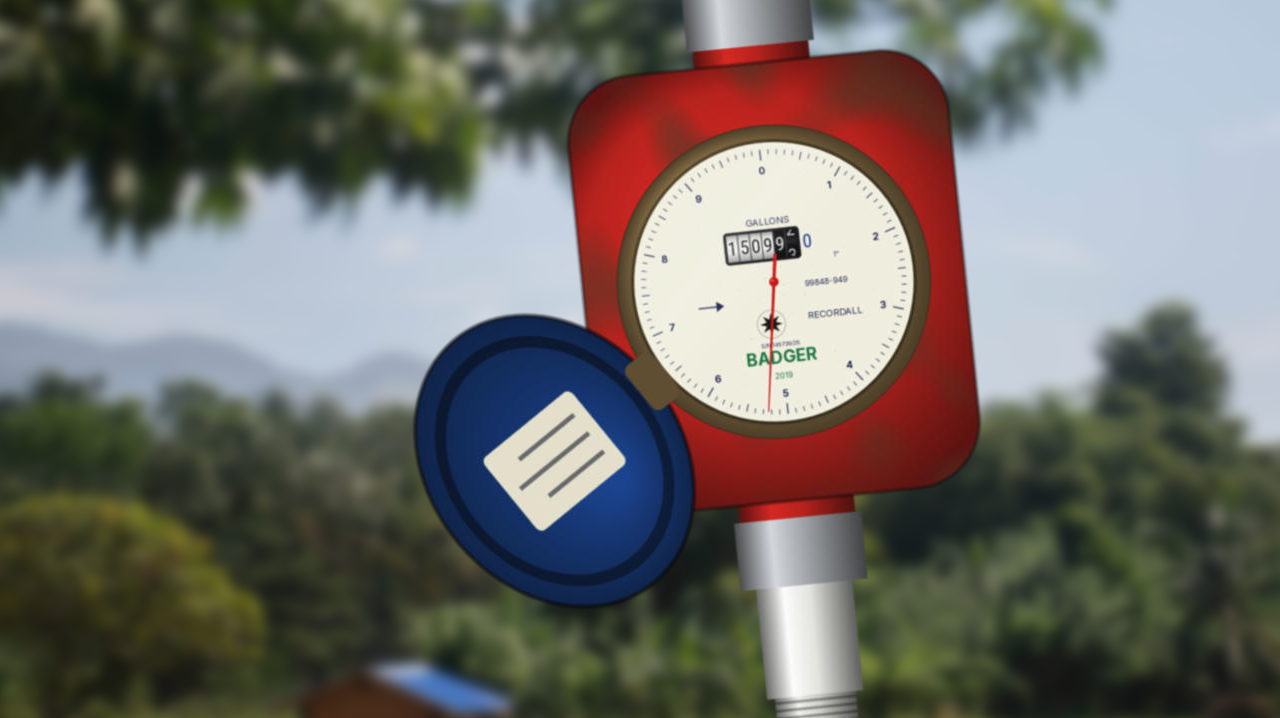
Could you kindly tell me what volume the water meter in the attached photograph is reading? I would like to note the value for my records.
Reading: 1509925.2 gal
